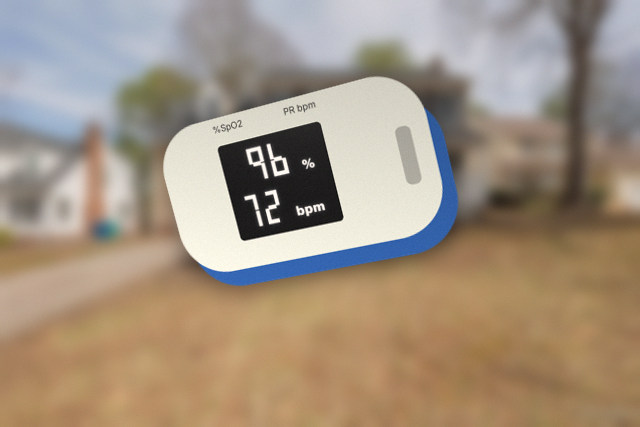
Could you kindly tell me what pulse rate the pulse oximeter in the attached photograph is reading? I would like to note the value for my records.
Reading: 72 bpm
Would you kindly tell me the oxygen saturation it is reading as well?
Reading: 96 %
